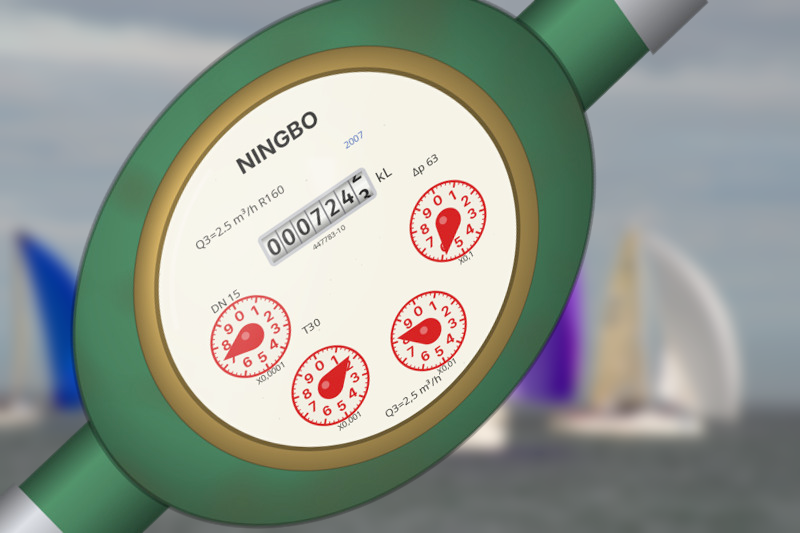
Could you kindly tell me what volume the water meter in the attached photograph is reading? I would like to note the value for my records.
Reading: 7242.5817 kL
